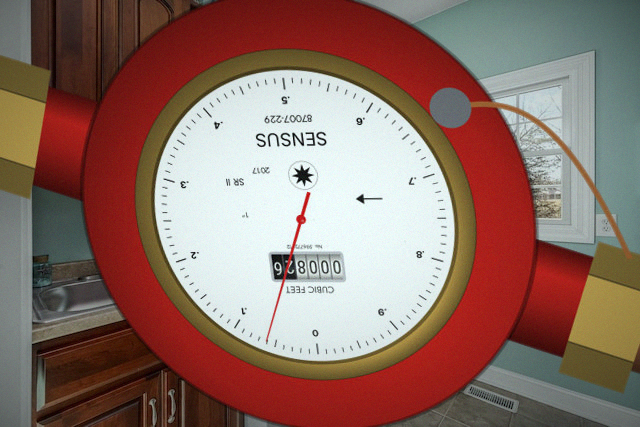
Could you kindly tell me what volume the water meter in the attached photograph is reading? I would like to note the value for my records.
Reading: 826.06 ft³
